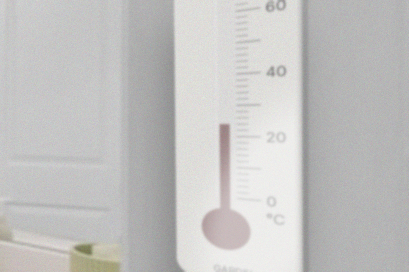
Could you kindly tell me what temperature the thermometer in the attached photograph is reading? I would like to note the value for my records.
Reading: 24 °C
